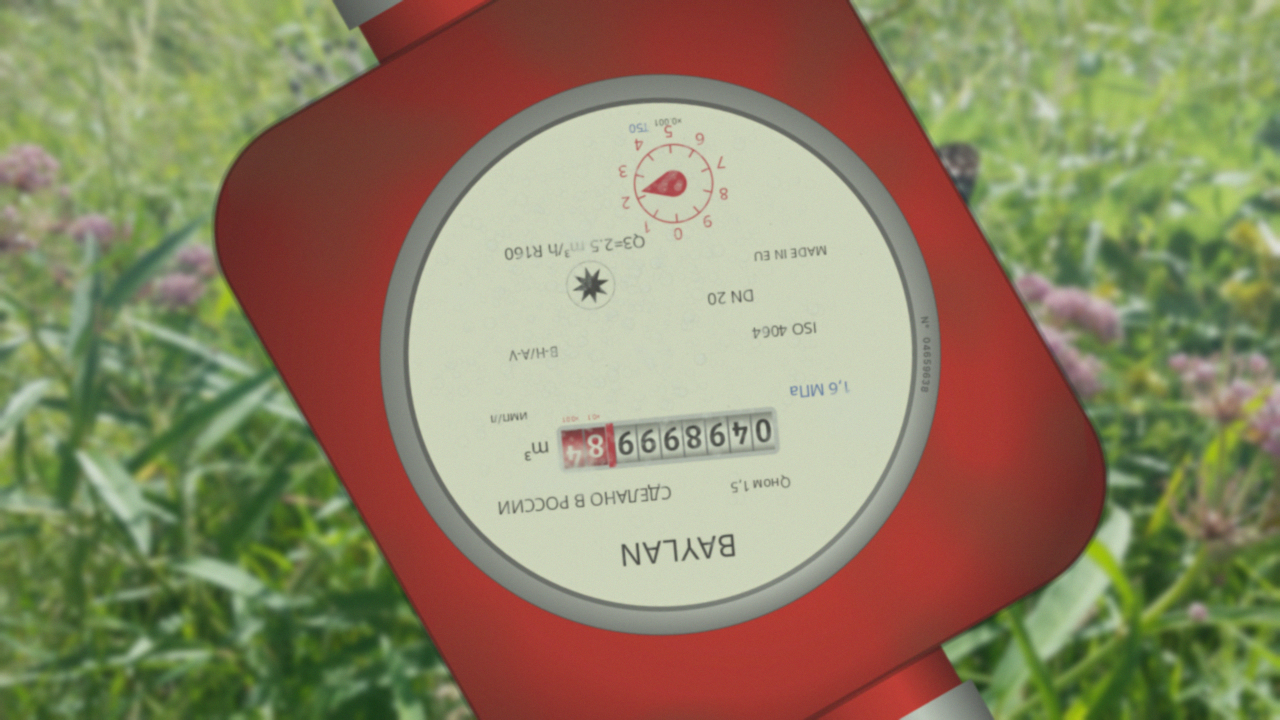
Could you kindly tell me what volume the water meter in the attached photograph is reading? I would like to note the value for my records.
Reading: 498999.842 m³
